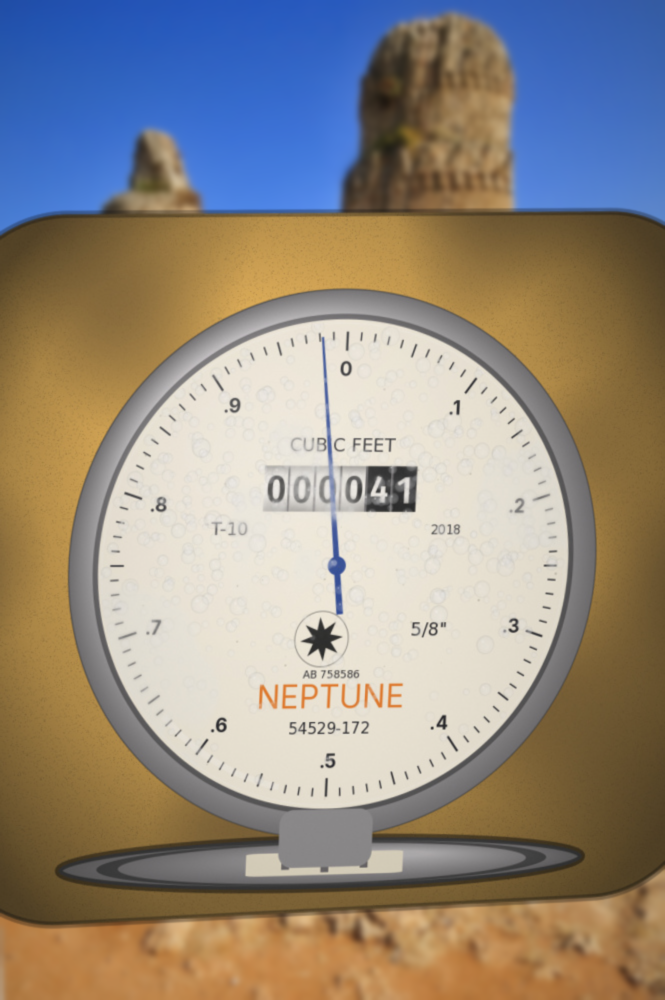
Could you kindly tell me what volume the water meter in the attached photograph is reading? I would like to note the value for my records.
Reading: 40.98 ft³
